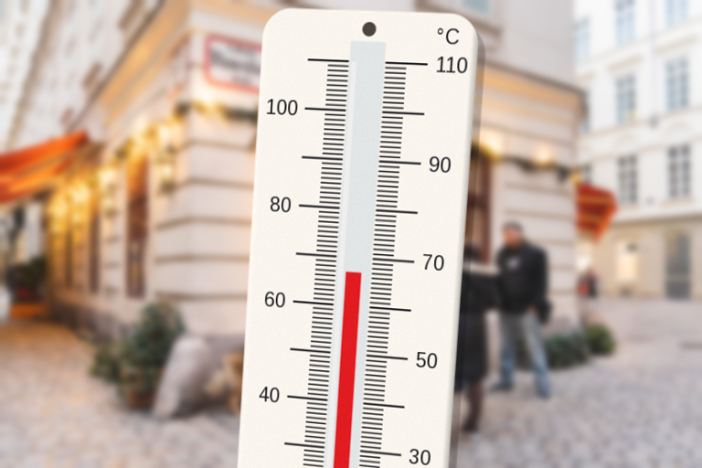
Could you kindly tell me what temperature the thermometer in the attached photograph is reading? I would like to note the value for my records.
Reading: 67 °C
